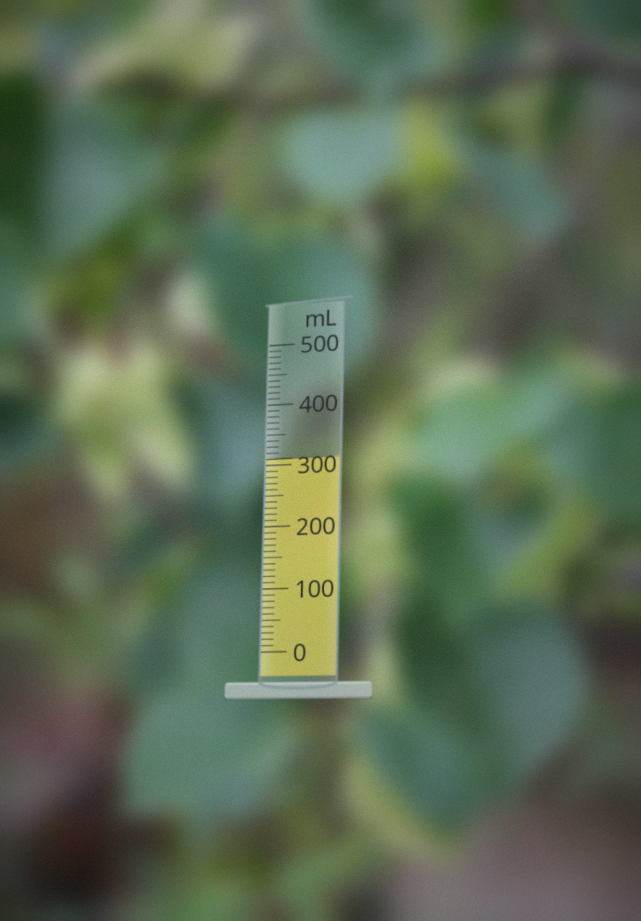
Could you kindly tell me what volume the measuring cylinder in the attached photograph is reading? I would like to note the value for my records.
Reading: 310 mL
